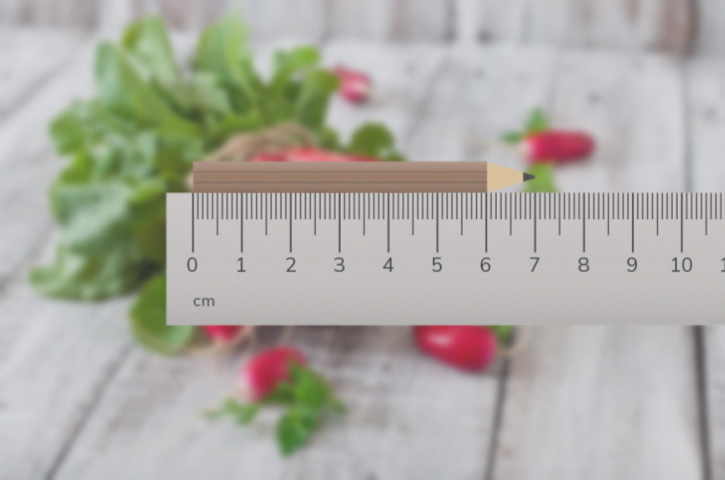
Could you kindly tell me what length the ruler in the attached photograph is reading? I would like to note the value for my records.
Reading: 7 cm
